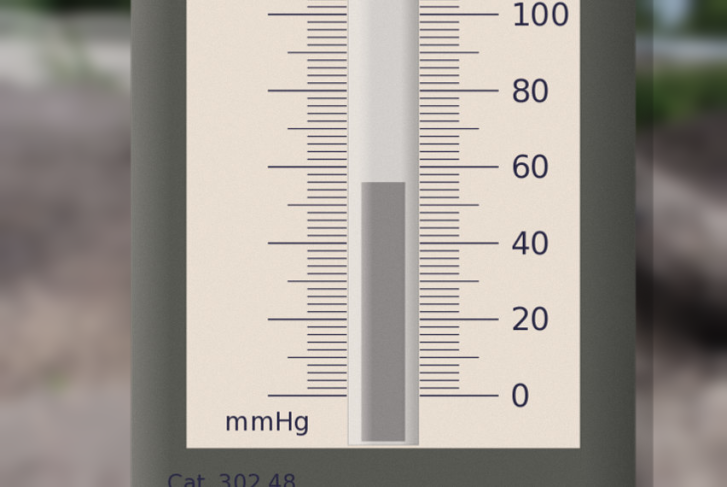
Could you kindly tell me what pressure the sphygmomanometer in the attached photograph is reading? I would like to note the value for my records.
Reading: 56 mmHg
